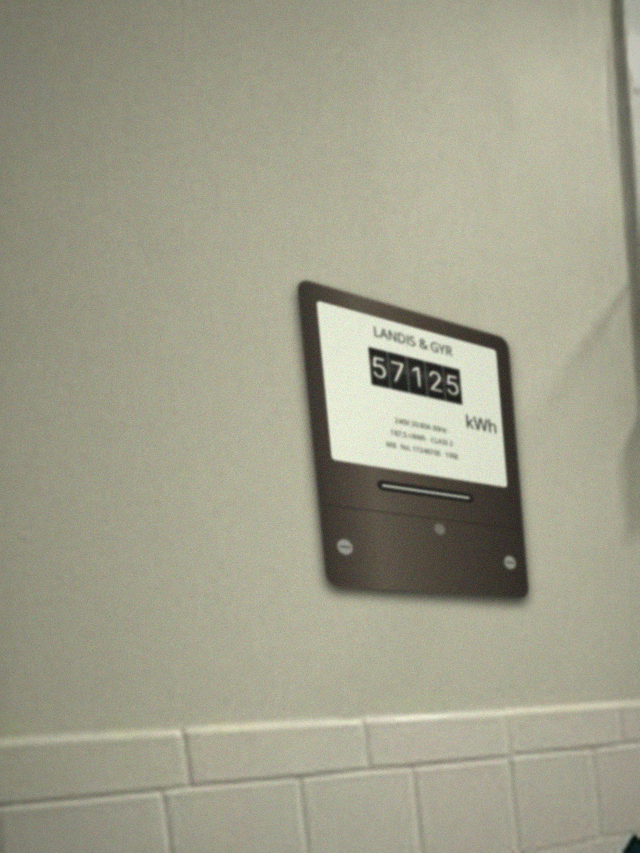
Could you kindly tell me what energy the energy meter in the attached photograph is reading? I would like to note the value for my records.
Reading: 57125 kWh
